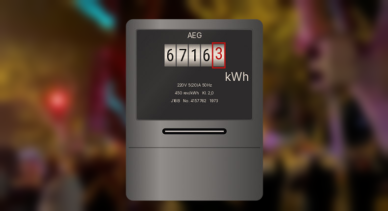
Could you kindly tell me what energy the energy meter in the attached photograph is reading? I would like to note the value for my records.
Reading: 6716.3 kWh
